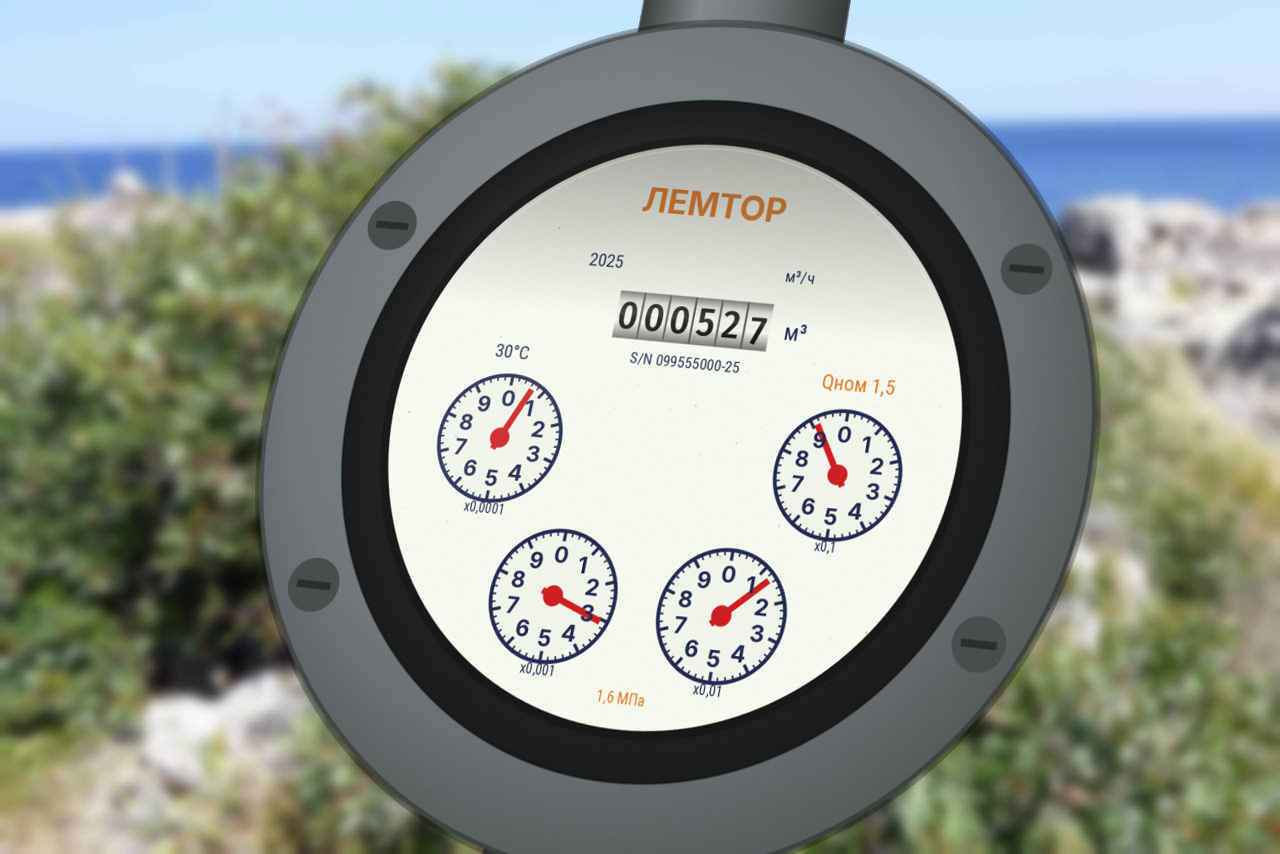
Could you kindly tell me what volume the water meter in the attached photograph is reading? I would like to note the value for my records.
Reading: 526.9130 m³
